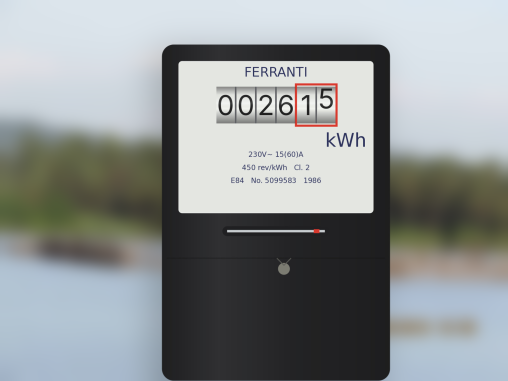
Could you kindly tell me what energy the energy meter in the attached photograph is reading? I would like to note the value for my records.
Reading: 26.15 kWh
